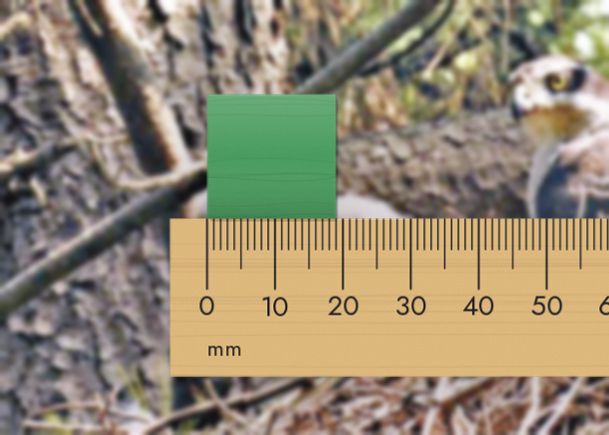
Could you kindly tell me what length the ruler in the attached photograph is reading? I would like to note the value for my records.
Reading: 19 mm
